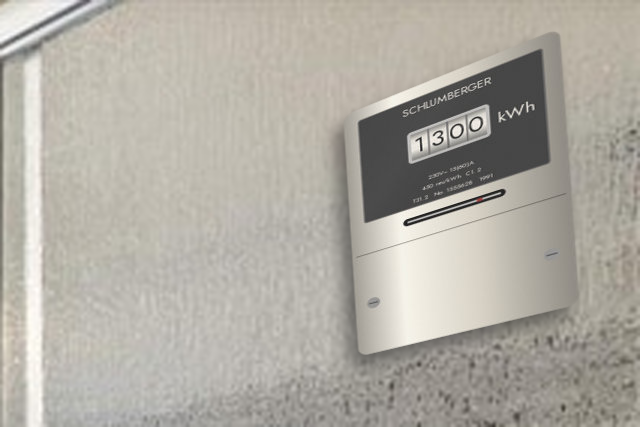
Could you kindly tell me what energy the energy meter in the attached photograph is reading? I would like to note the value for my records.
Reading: 1300 kWh
